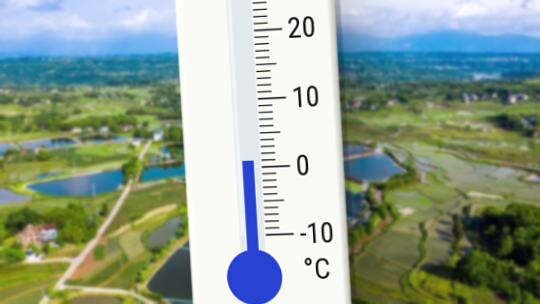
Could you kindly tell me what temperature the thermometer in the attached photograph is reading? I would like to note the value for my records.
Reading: 1 °C
